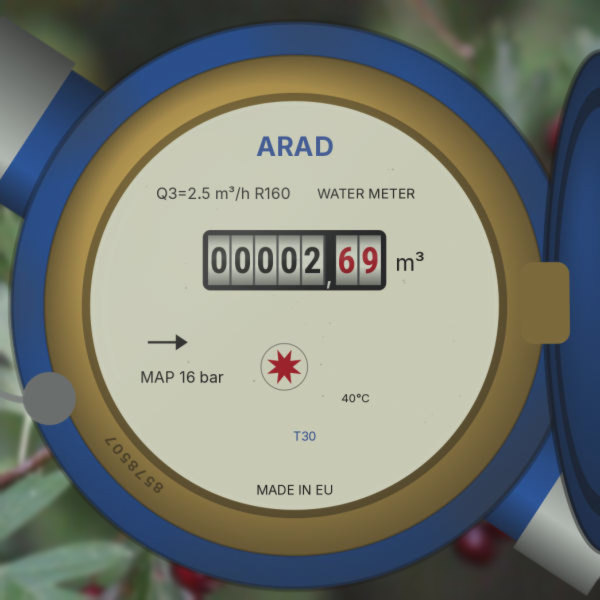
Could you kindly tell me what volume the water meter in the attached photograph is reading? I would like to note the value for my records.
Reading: 2.69 m³
